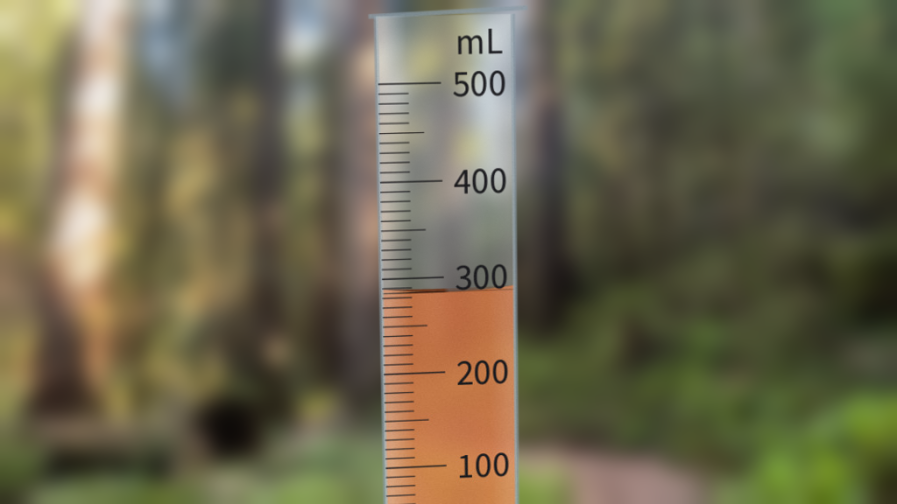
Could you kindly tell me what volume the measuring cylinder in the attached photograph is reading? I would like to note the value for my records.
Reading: 285 mL
